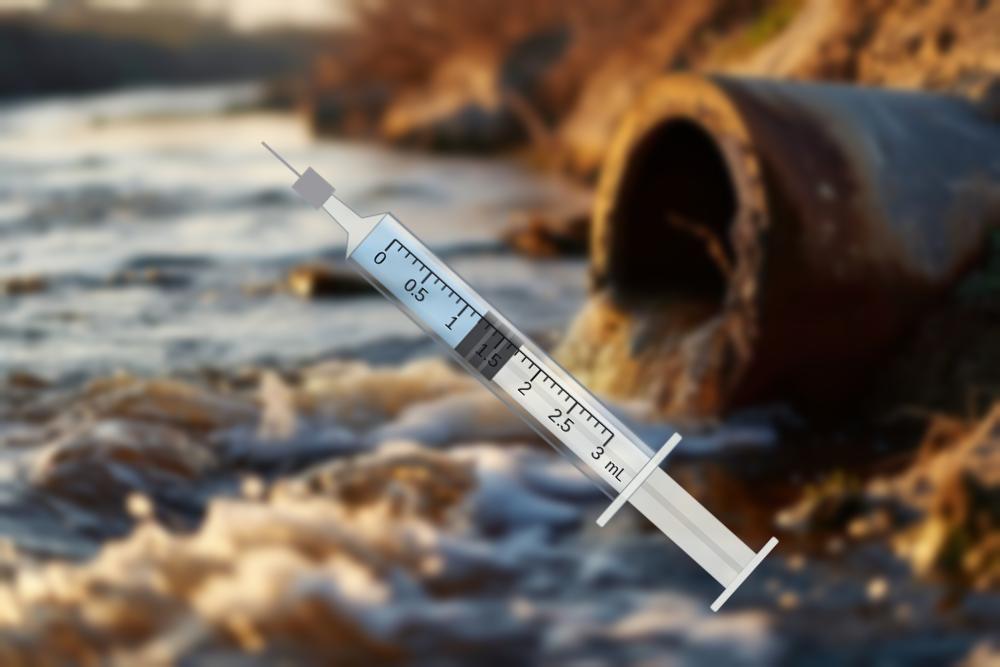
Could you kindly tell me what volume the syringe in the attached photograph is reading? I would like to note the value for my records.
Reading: 1.2 mL
